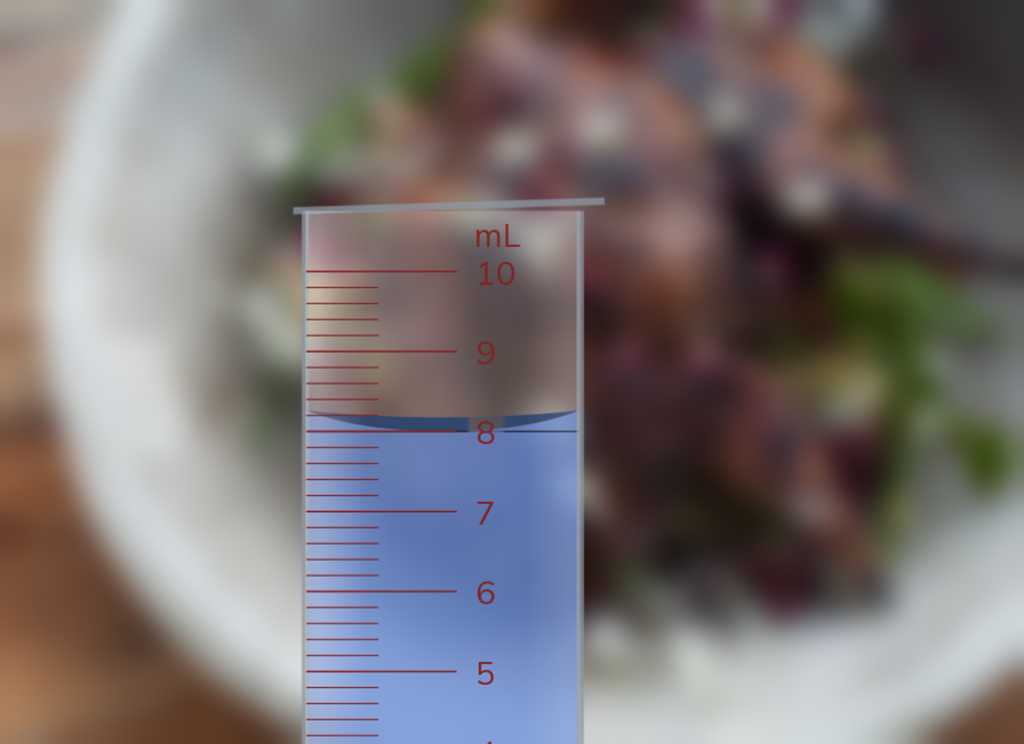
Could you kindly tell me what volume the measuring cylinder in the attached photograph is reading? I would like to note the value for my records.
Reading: 8 mL
